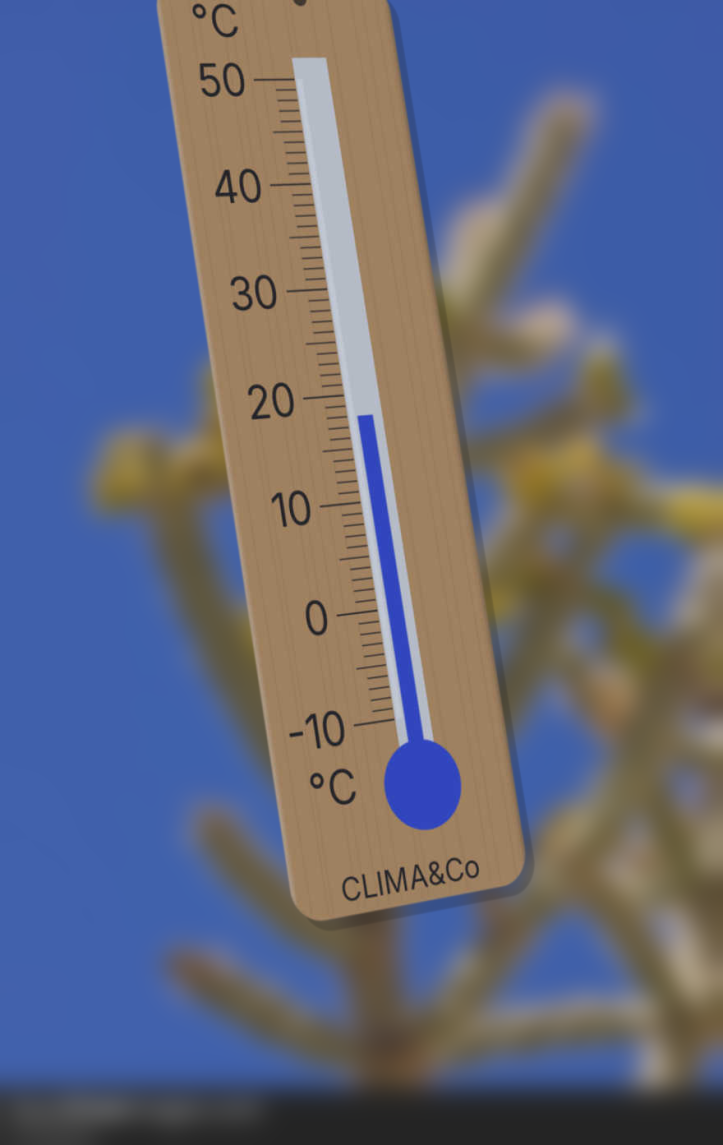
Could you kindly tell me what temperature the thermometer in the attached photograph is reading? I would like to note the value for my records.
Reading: 18 °C
